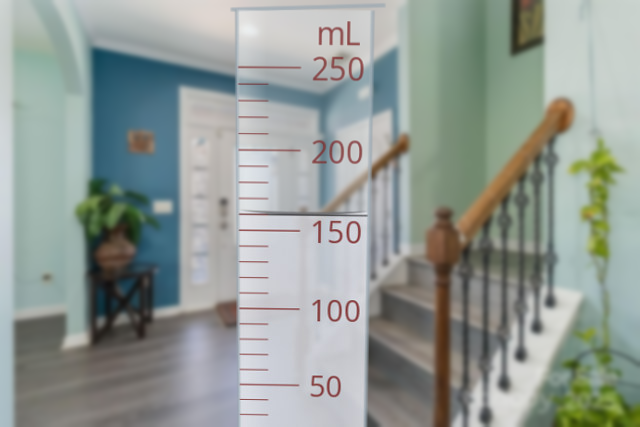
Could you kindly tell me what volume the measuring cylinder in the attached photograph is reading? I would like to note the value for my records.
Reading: 160 mL
